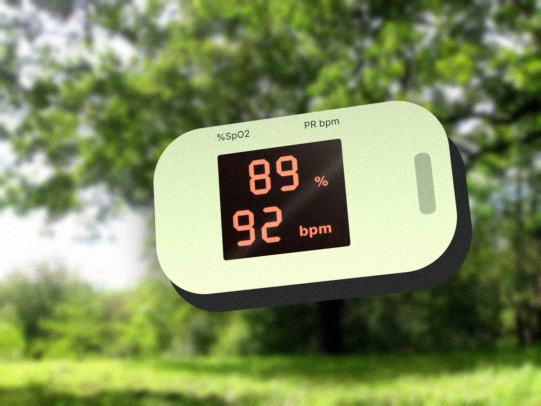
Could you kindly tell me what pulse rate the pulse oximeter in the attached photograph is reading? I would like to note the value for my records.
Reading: 92 bpm
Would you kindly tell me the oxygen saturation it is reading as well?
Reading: 89 %
